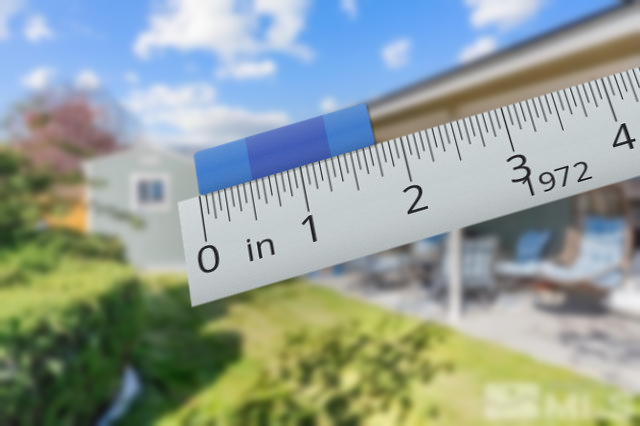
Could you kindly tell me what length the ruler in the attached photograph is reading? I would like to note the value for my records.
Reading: 1.75 in
